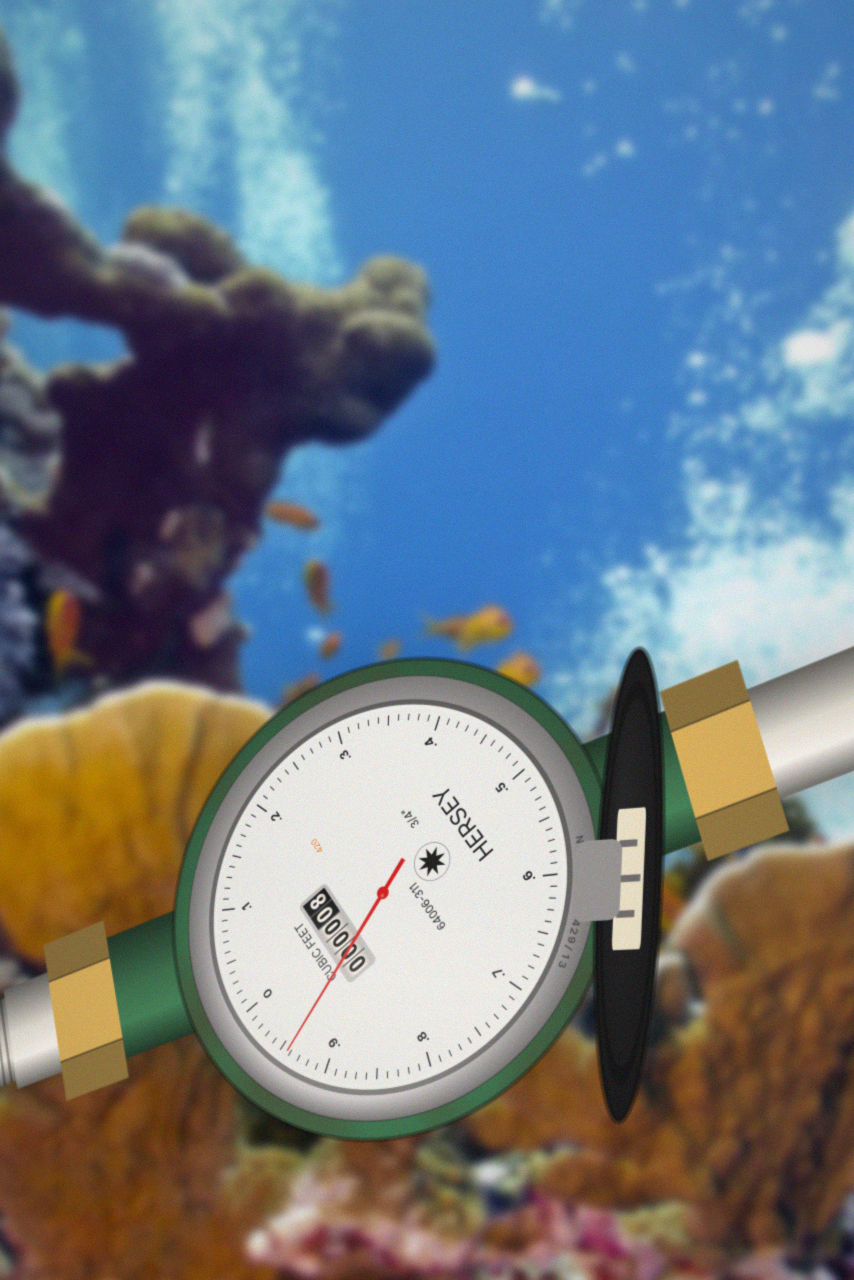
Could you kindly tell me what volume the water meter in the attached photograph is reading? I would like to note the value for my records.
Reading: 7.94 ft³
